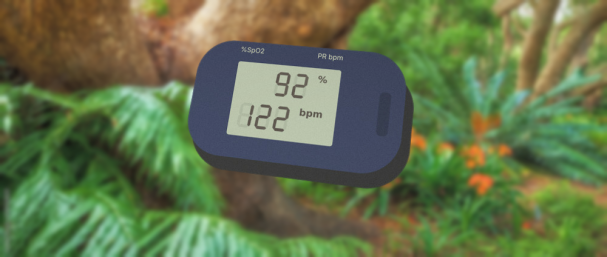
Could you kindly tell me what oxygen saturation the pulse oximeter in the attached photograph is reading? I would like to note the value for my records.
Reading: 92 %
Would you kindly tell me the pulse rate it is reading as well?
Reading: 122 bpm
